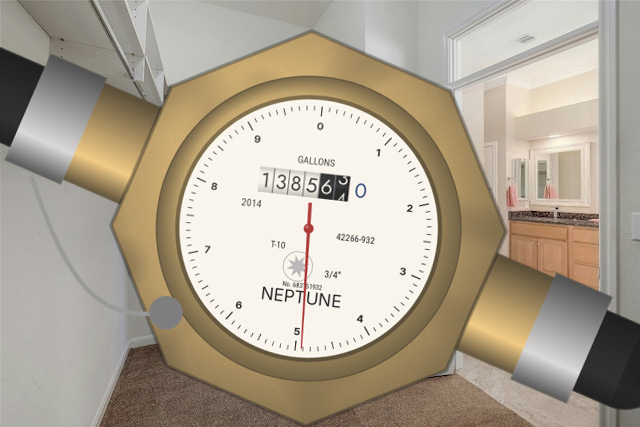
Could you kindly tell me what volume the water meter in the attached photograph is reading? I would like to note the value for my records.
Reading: 1385634.9 gal
